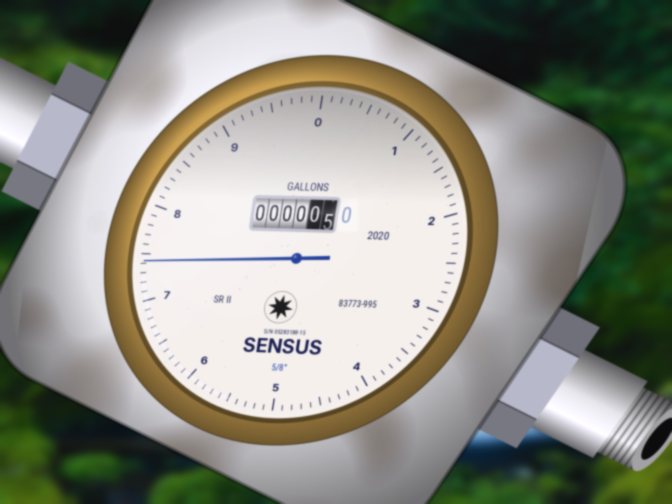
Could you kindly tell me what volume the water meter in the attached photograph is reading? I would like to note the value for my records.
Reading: 47.4 gal
